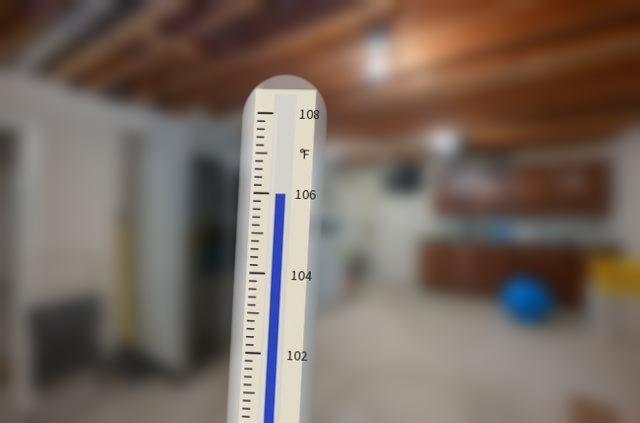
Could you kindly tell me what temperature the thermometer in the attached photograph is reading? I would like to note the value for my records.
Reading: 106 °F
